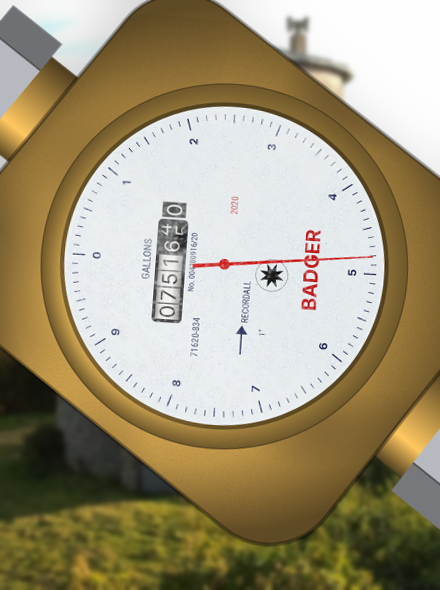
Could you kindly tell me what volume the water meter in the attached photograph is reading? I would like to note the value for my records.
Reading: 751644.8 gal
